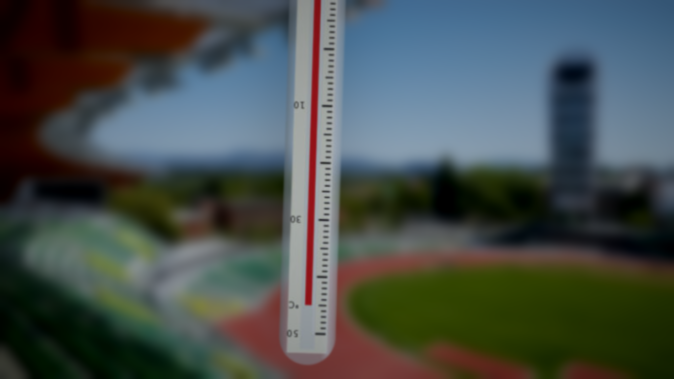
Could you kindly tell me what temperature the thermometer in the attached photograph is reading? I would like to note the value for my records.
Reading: 45 °C
